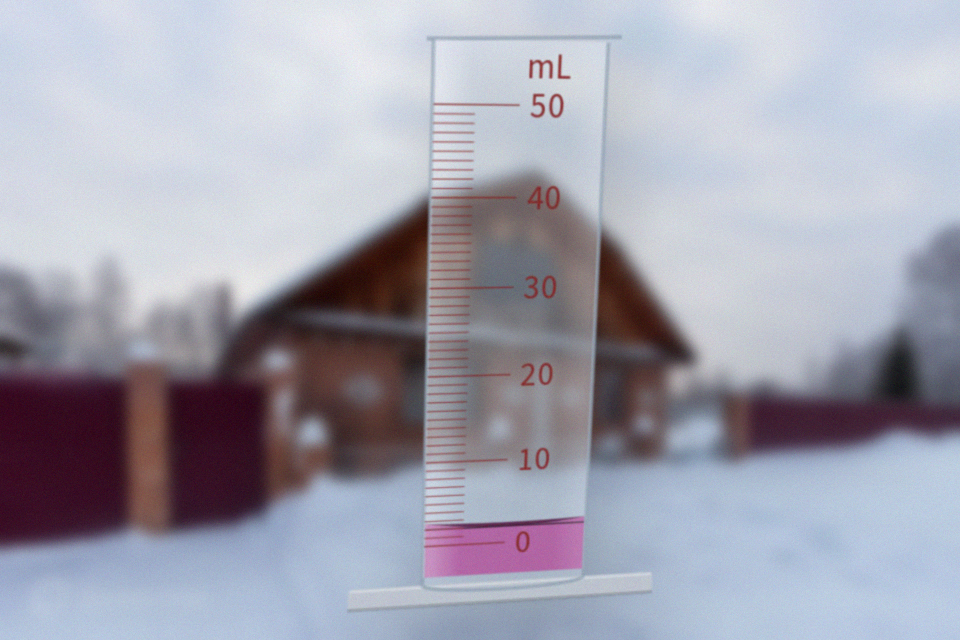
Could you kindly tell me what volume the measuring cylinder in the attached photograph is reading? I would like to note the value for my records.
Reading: 2 mL
